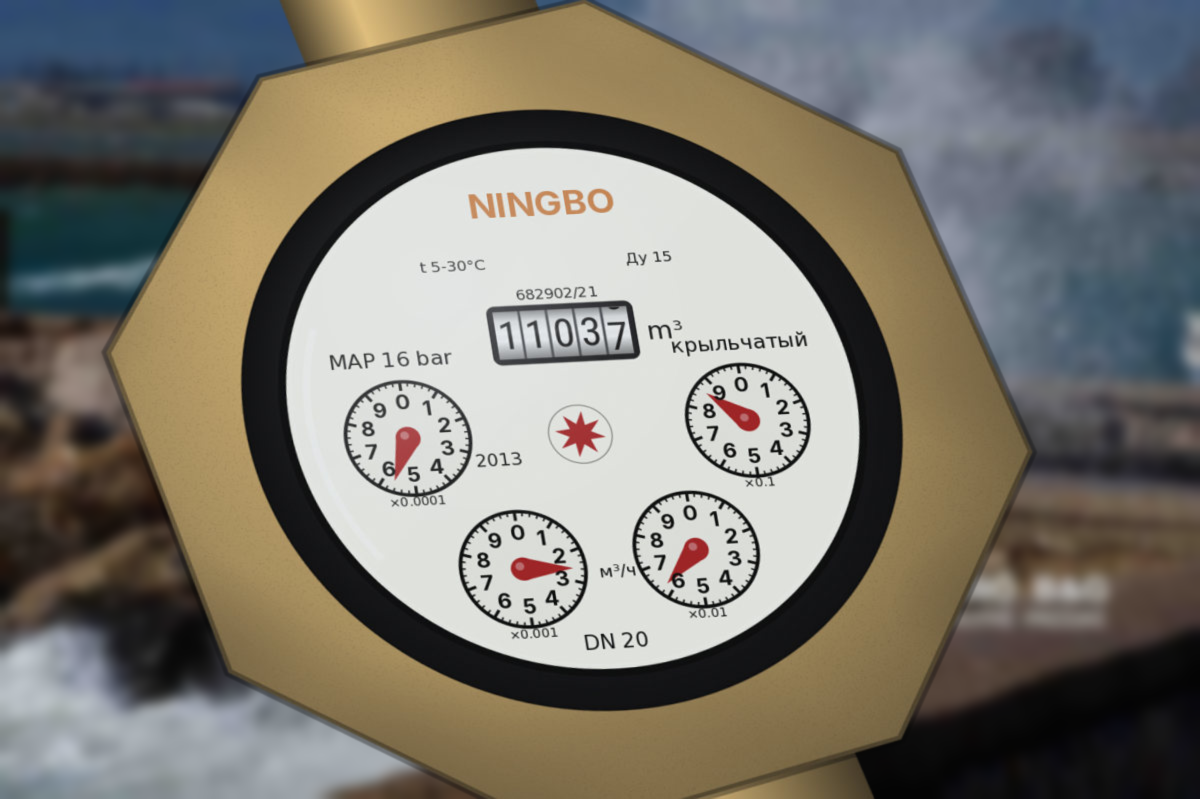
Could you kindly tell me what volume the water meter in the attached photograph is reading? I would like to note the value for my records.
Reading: 11036.8625 m³
